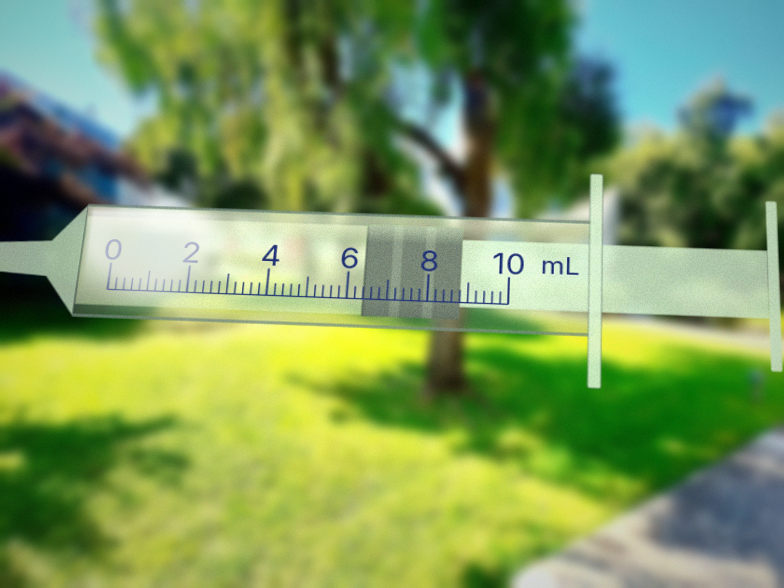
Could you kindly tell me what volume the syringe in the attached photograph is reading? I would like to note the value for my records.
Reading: 6.4 mL
